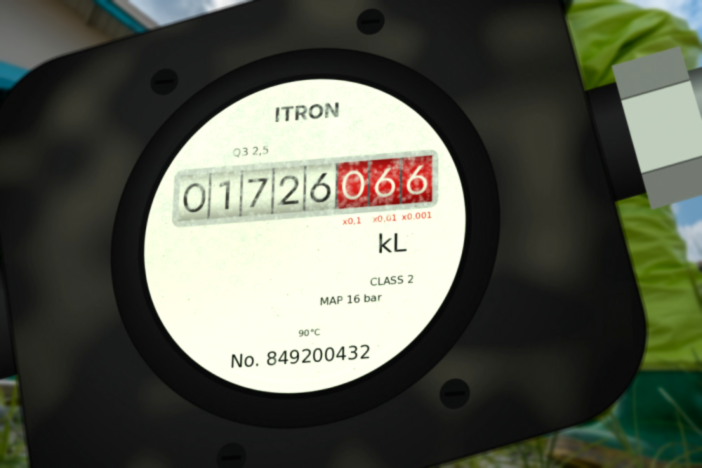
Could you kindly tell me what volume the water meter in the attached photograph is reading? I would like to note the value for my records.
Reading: 1726.066 kL
